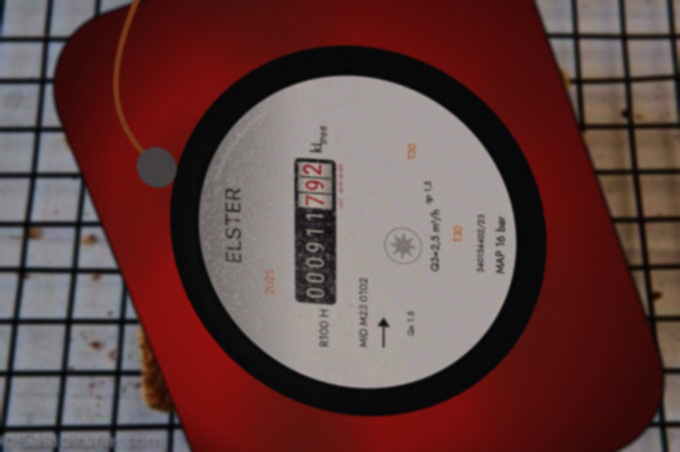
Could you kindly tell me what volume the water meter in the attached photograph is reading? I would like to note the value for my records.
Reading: 911.792 kL
